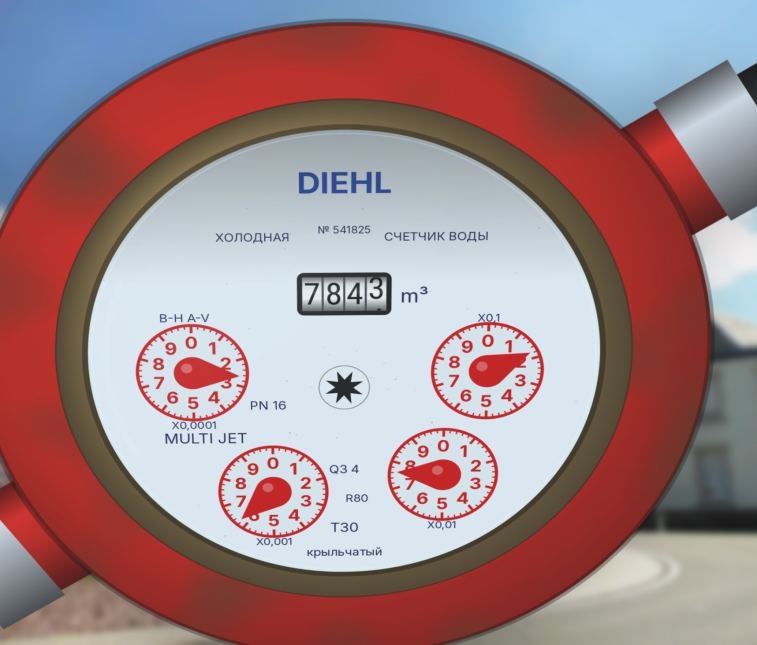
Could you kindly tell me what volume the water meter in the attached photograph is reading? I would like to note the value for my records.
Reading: 7843.1762 m³
